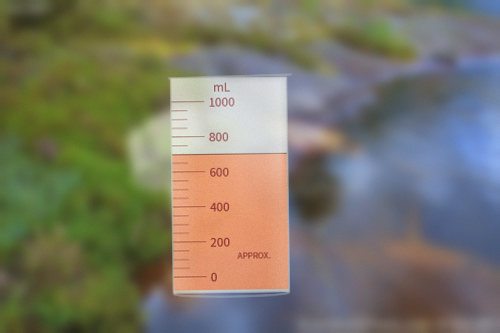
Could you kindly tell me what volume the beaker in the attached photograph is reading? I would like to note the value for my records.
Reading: 700 mL
